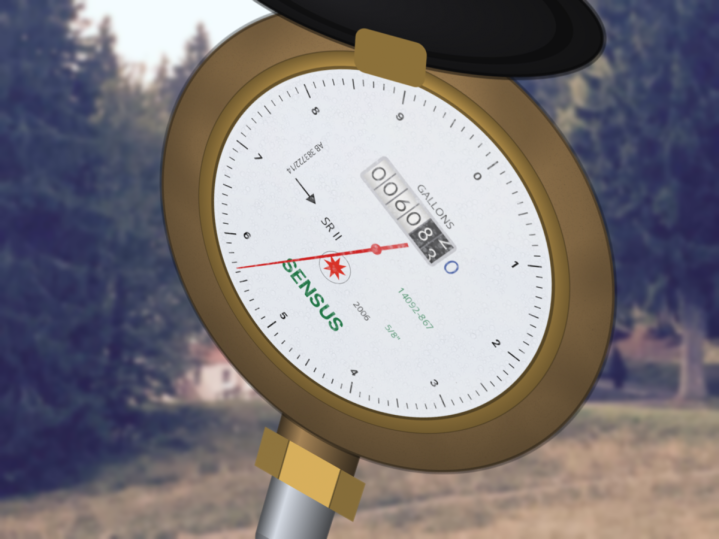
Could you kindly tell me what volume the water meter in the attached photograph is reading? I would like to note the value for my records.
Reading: 60825.6 gal
